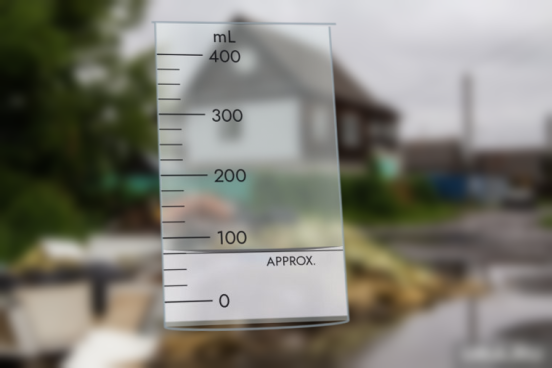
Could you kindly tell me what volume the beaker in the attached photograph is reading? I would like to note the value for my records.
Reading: 75 mL
